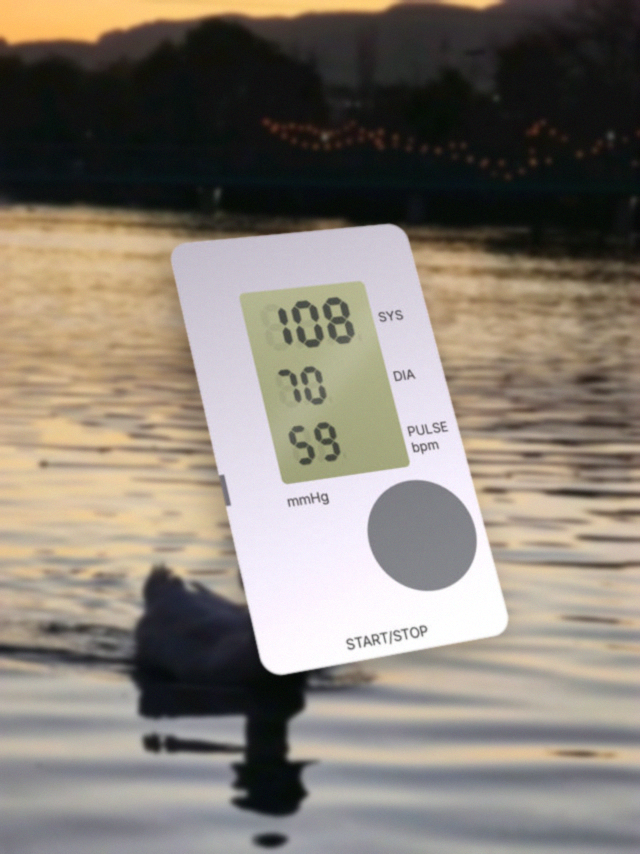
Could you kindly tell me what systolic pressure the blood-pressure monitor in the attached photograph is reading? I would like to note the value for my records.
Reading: 108 mmHg
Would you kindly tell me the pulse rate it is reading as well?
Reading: 59 bpm
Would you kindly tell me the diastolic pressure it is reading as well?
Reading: 70 mmHg
